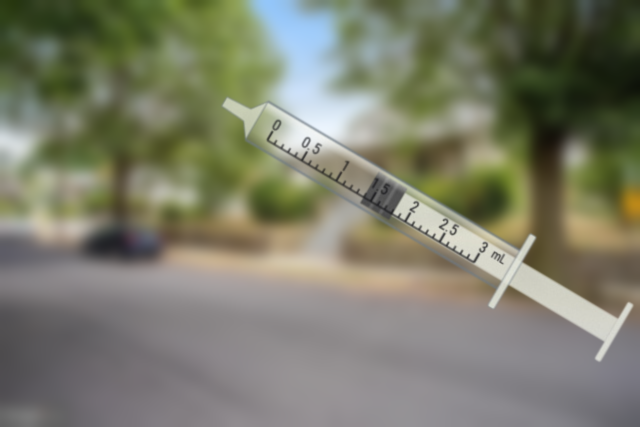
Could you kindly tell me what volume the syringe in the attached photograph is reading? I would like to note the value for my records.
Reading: 1.4 mL
